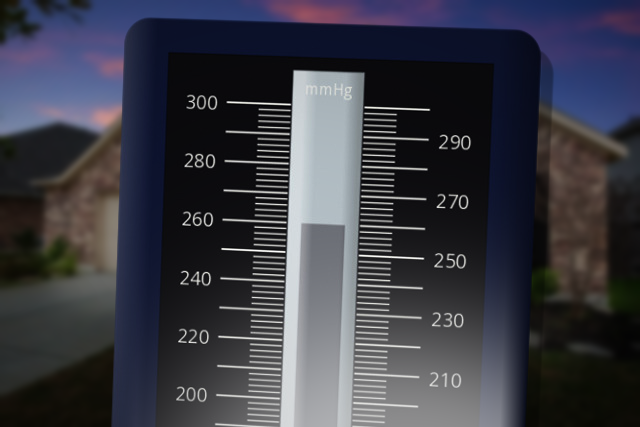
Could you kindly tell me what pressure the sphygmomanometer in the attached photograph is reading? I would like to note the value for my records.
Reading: 260 mmHg
